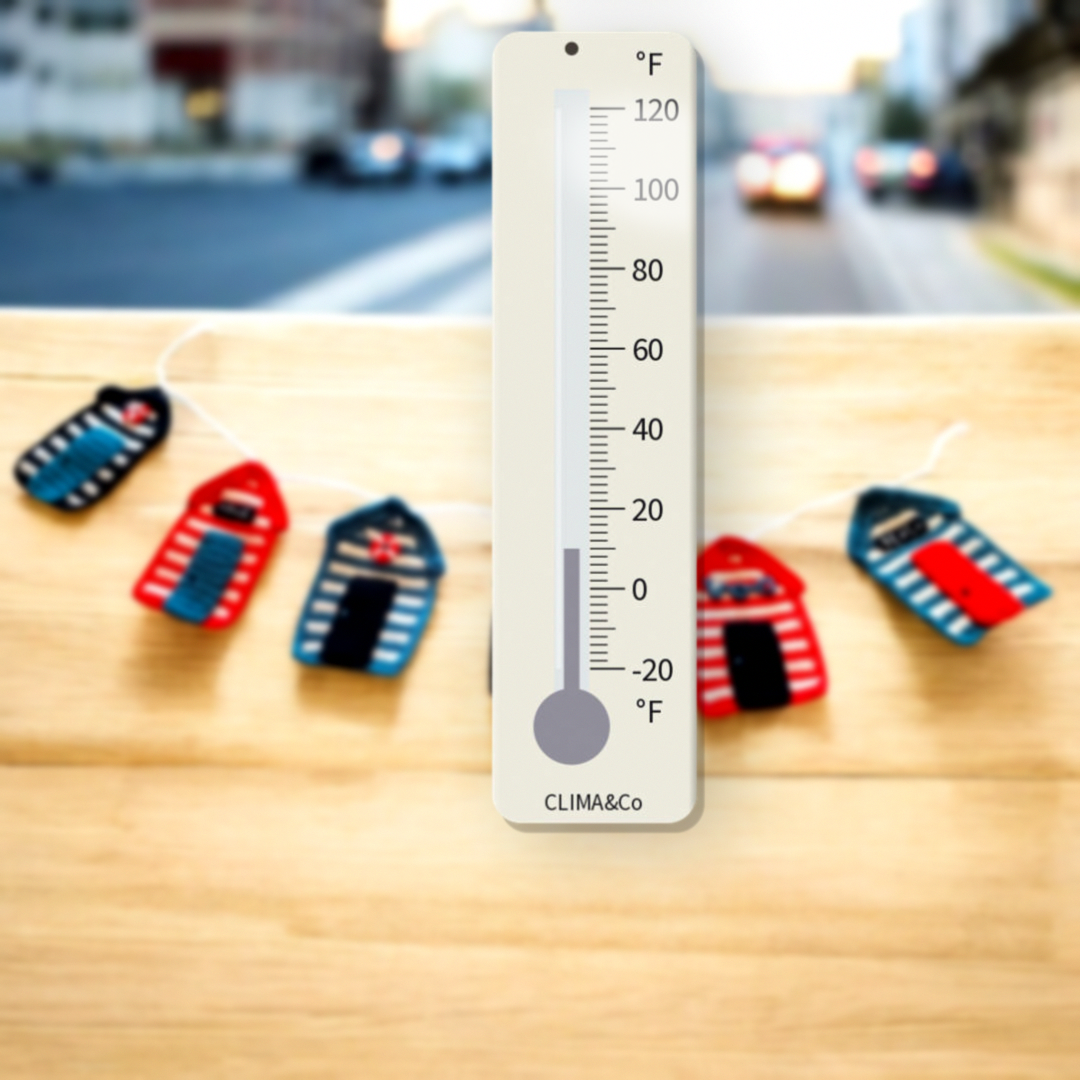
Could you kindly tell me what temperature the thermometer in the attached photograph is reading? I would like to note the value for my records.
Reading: 10 °F
